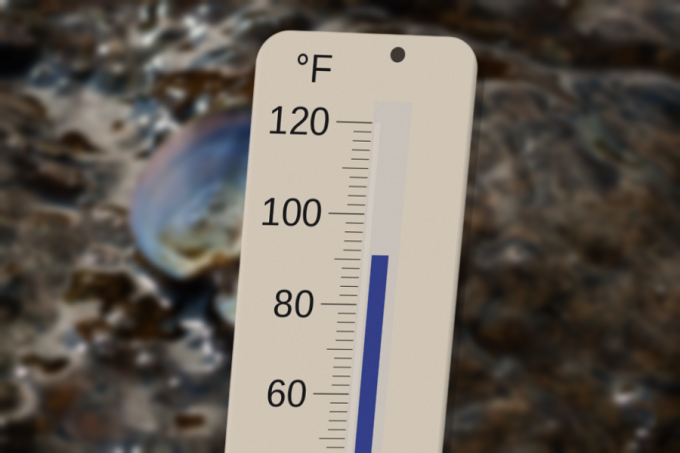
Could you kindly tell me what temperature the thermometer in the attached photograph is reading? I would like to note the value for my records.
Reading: 91 °F
